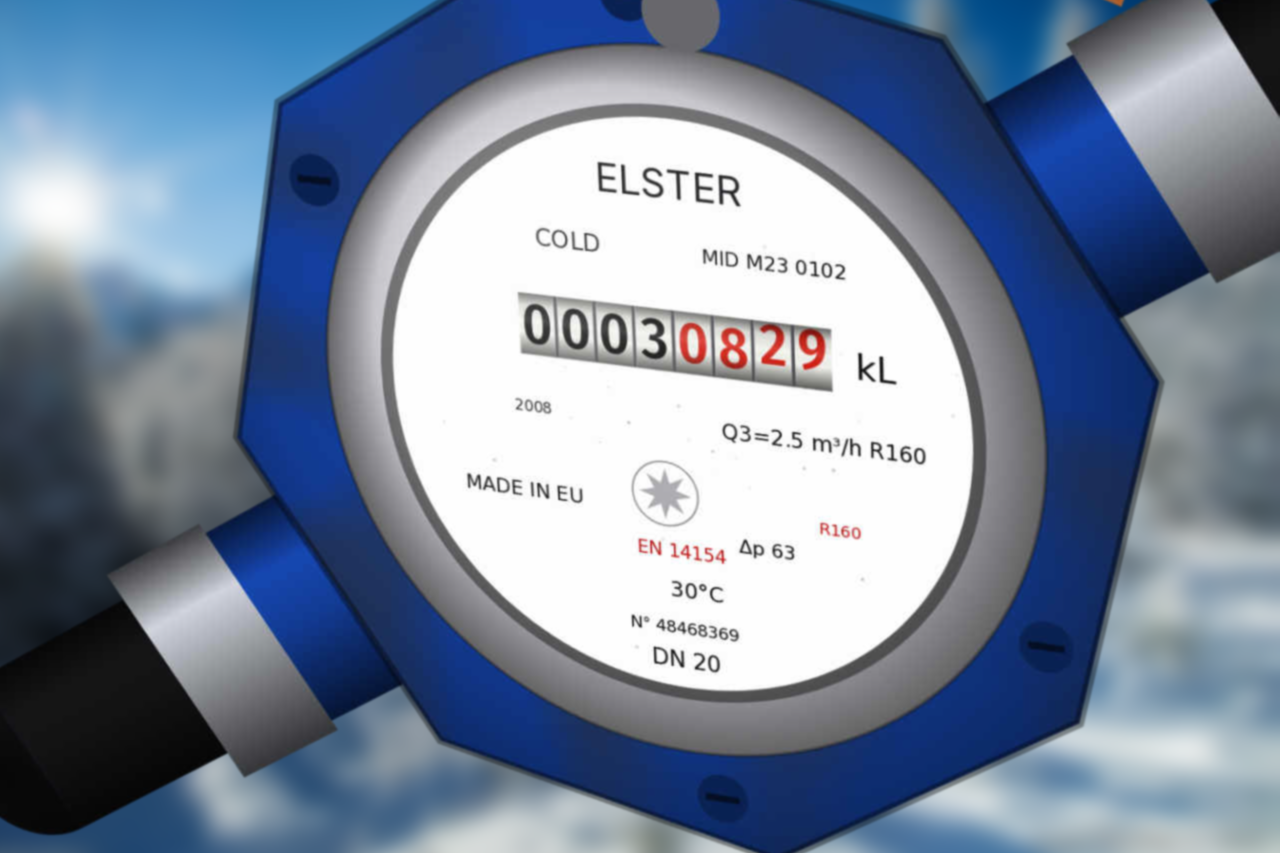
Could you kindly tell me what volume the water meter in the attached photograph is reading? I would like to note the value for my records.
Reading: 3.0829 kL
